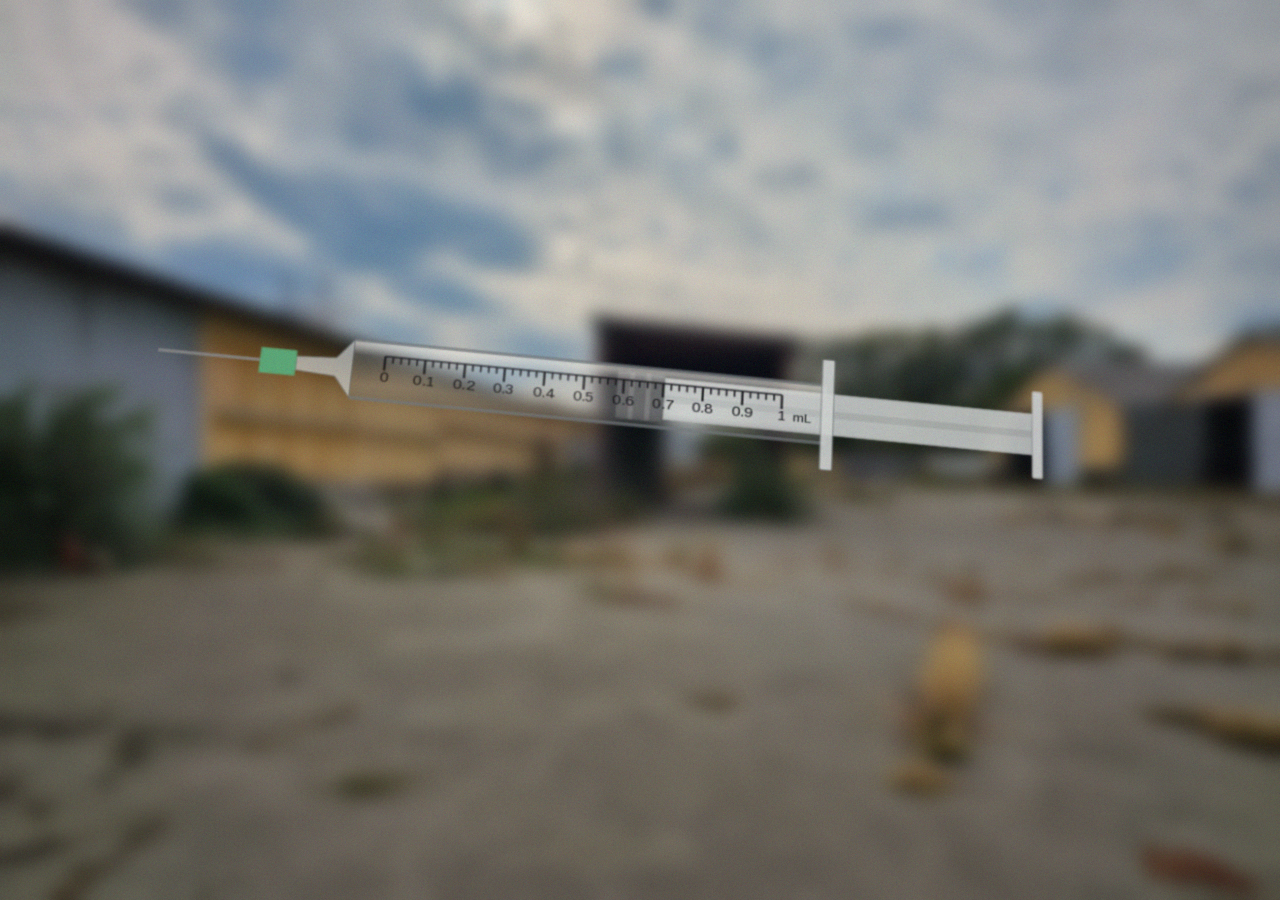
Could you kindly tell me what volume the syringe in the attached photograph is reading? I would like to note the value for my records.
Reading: 0.58 mL
